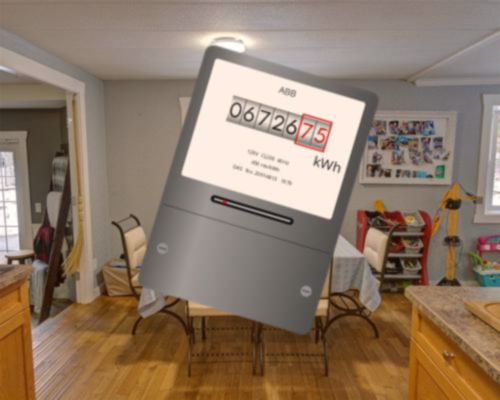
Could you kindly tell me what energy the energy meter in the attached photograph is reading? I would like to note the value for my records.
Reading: 6726.75 kWh
